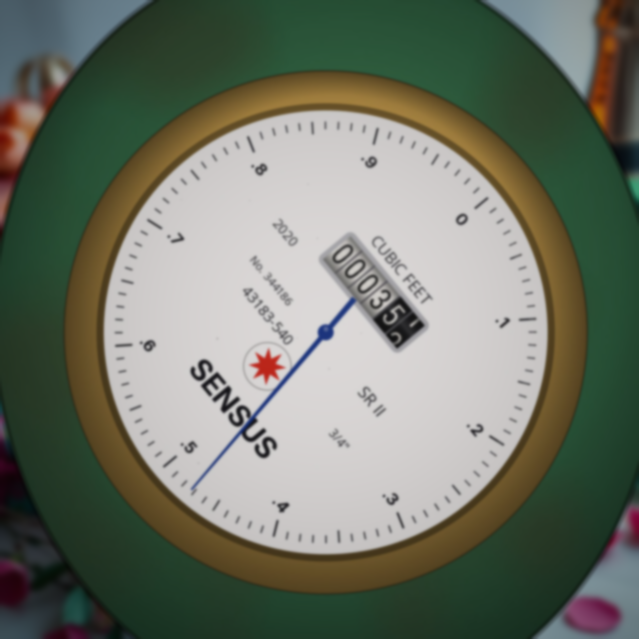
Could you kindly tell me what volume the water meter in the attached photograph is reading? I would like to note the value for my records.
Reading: 351.47 ft³
